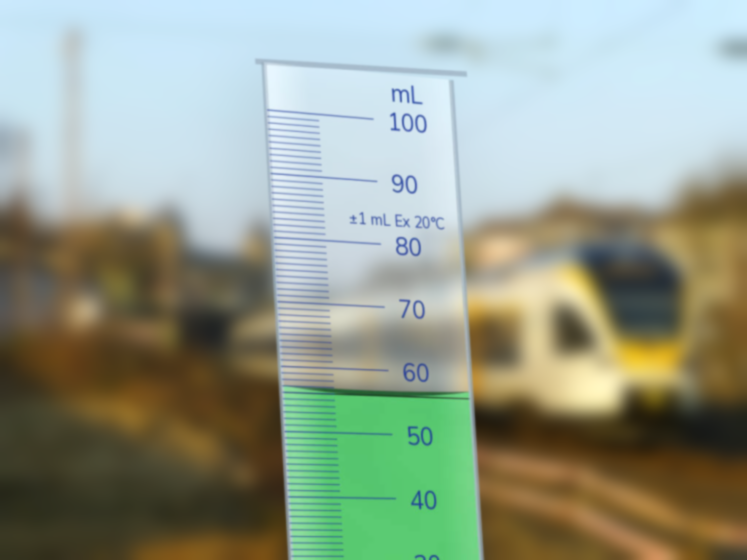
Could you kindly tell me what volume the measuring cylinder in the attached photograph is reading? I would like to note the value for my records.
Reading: 56 mL
